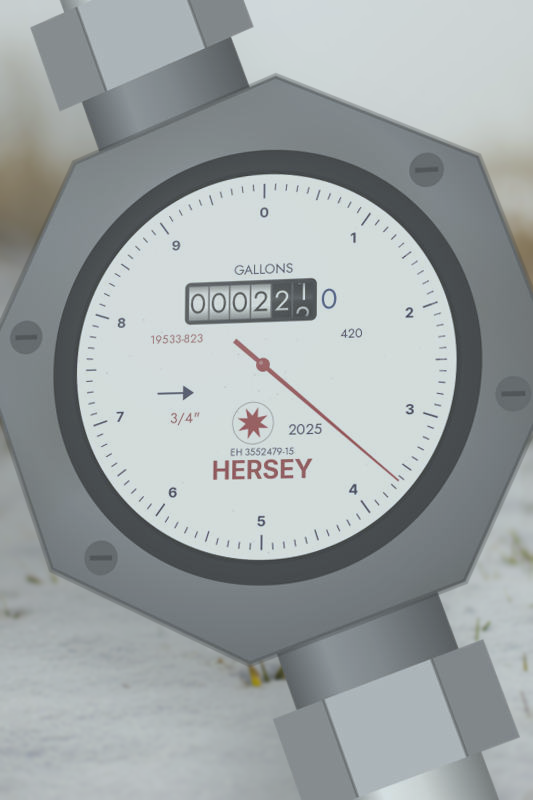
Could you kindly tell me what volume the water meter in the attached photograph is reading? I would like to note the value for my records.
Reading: 2213.6 gal
